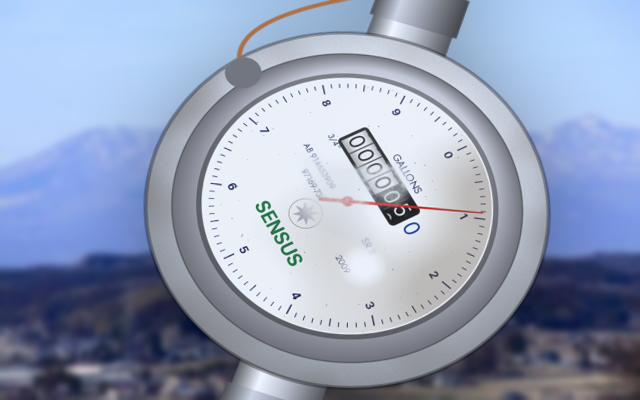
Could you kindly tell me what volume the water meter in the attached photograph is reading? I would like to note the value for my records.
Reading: 50.9 gal
